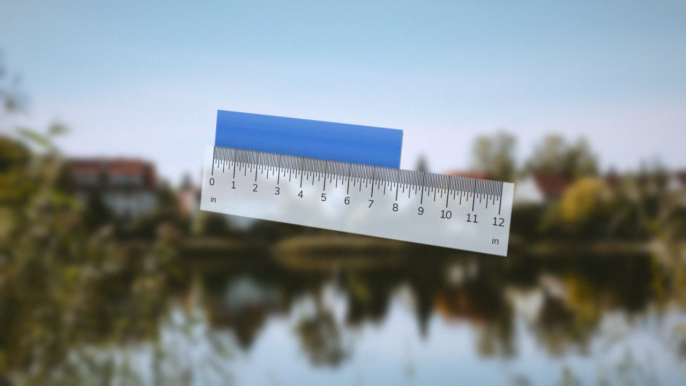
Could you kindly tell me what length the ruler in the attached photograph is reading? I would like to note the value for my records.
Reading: 8 in
